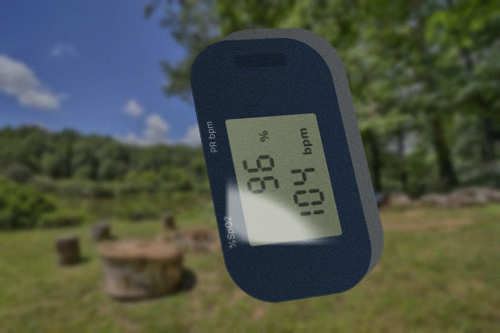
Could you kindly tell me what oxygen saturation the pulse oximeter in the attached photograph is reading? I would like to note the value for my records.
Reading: 96 %
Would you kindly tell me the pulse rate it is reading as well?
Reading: 104 bpm
